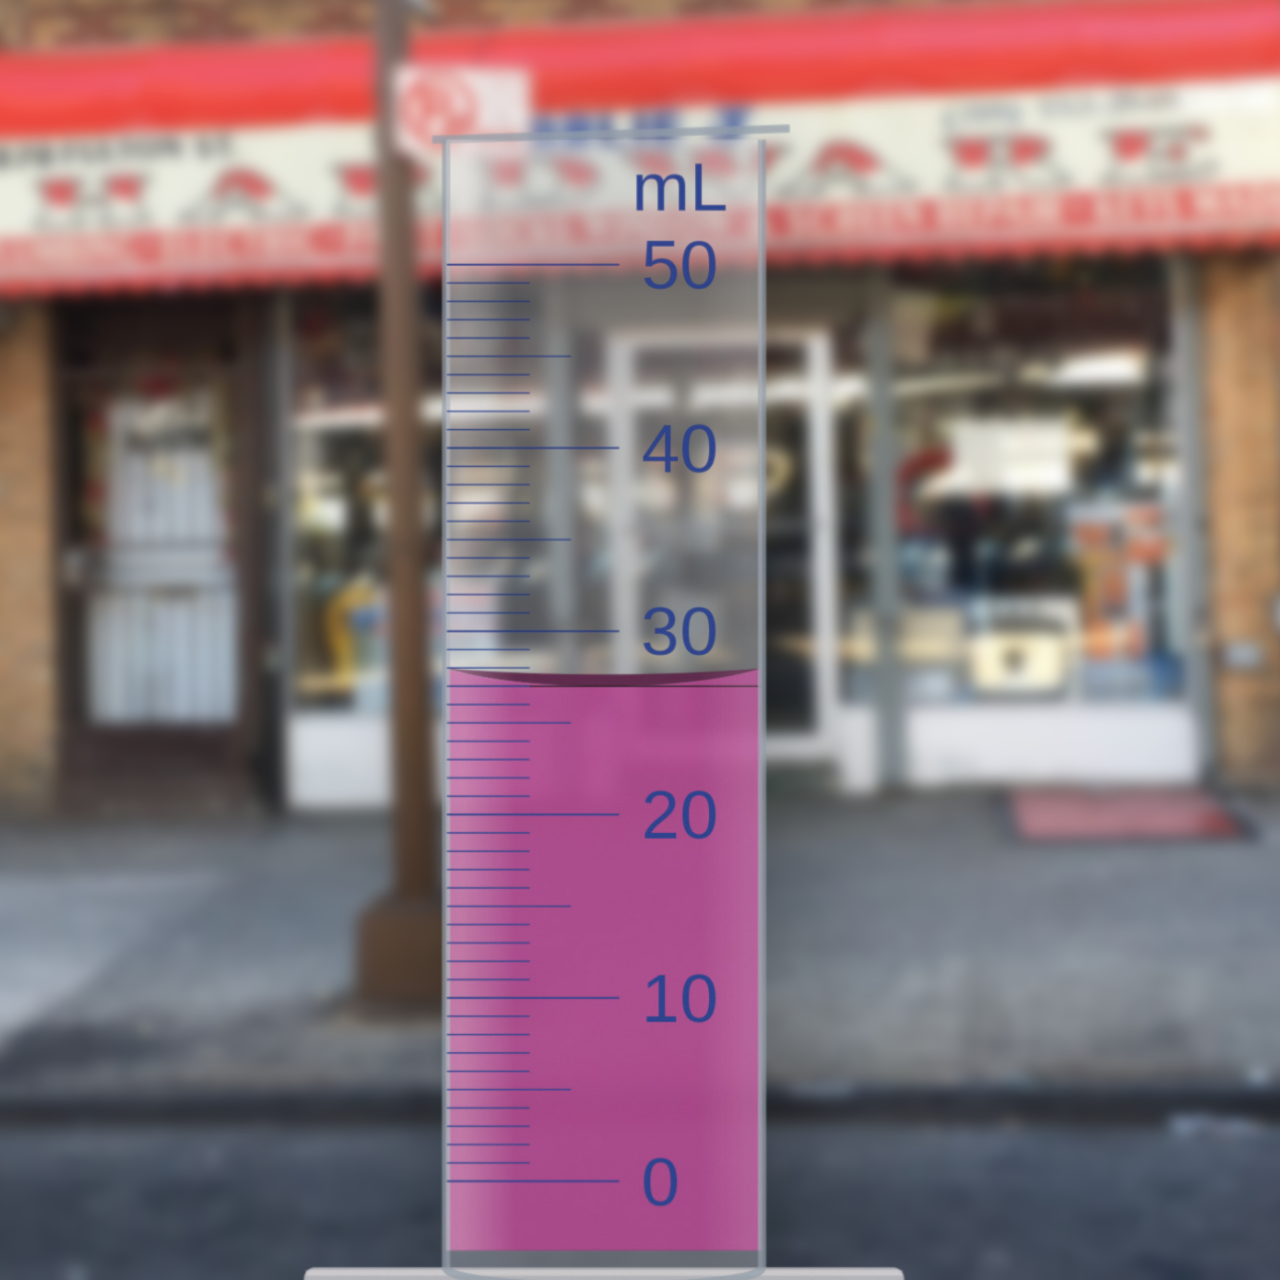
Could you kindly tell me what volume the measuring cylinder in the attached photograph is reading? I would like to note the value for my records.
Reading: 27 mL
